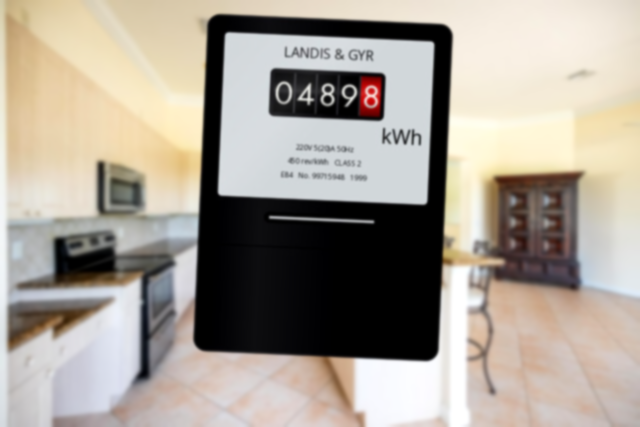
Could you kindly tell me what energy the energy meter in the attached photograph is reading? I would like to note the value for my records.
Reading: 489.8 kWh
